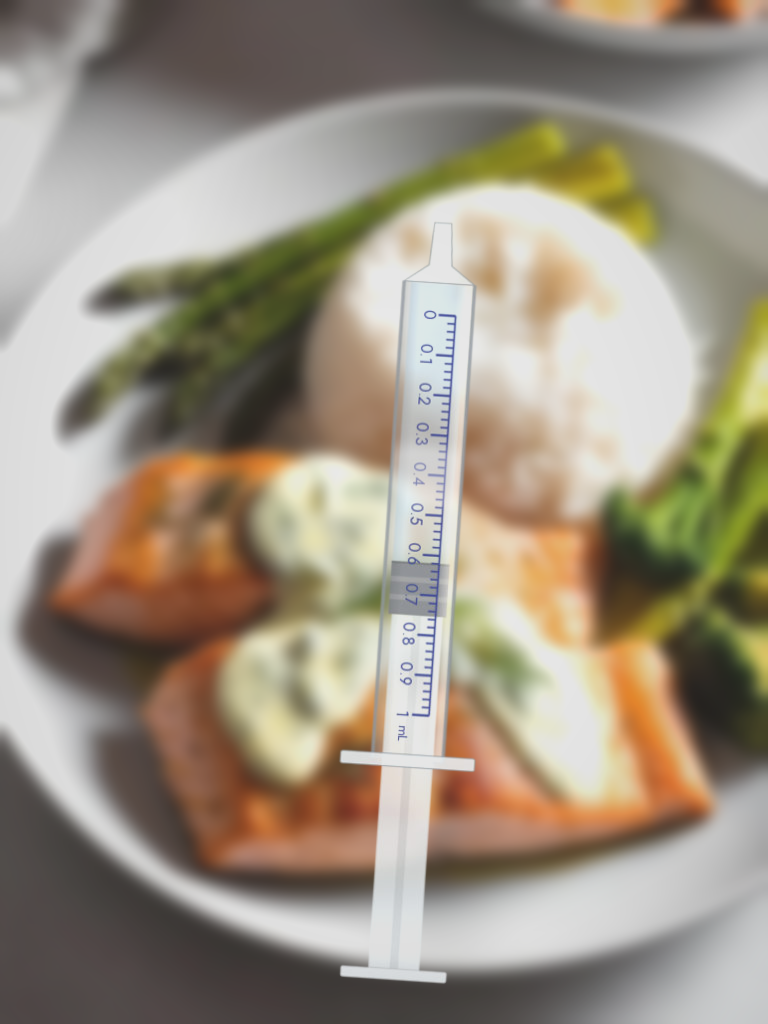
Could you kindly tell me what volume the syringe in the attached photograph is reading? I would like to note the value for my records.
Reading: 0.62 mL
